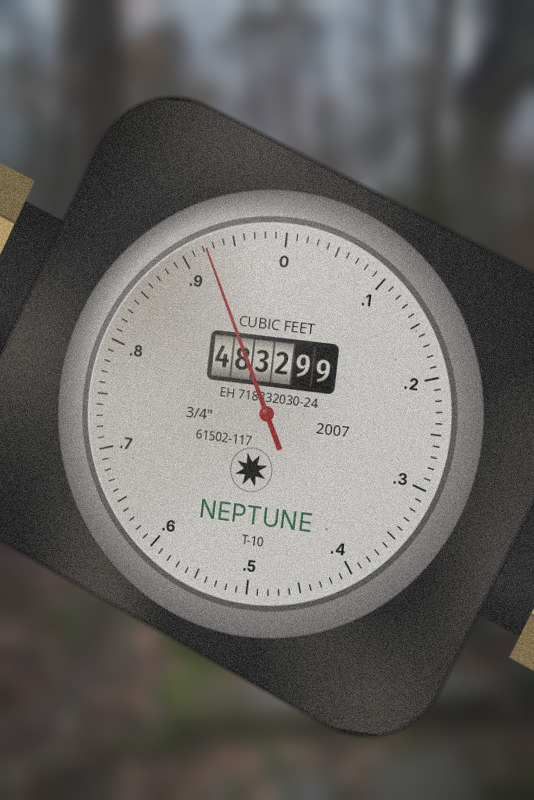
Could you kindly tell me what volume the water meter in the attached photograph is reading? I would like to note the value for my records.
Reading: 483298.92 ft³
